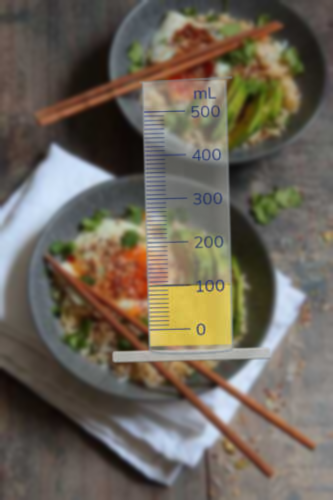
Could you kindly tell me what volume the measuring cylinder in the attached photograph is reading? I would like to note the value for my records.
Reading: 100 mL
